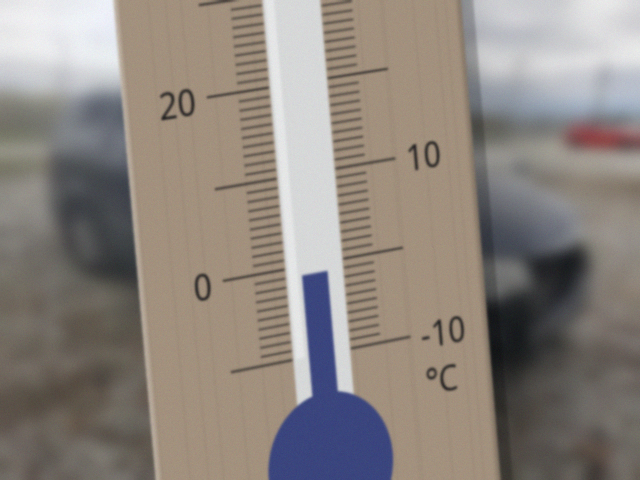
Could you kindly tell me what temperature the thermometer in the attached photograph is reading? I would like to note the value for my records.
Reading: -1 °C
